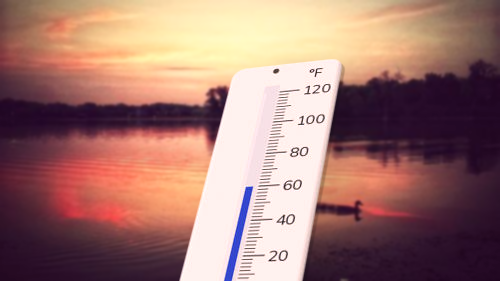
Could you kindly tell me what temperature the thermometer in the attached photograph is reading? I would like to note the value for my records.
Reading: 60 °F
